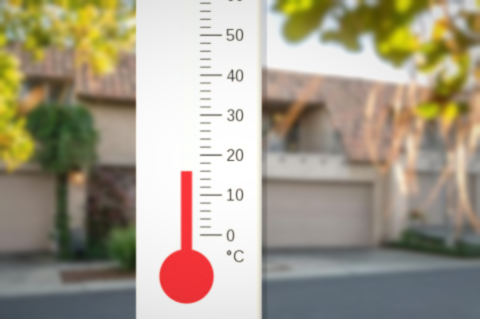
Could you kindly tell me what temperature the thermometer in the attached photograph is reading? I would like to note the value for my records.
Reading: 16 °C
